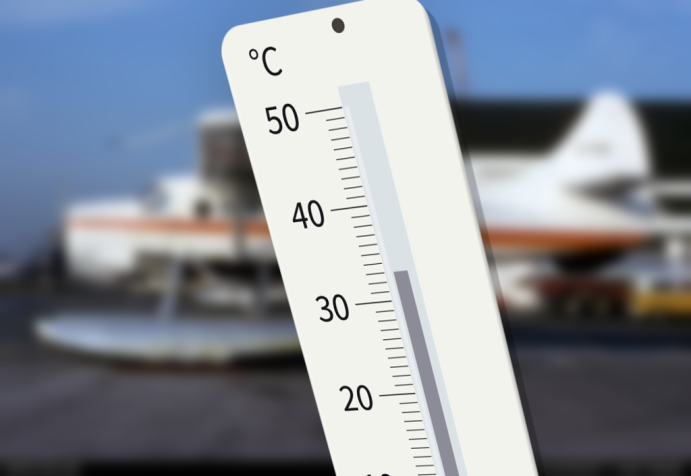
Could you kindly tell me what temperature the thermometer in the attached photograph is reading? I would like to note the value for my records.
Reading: 33 °C
